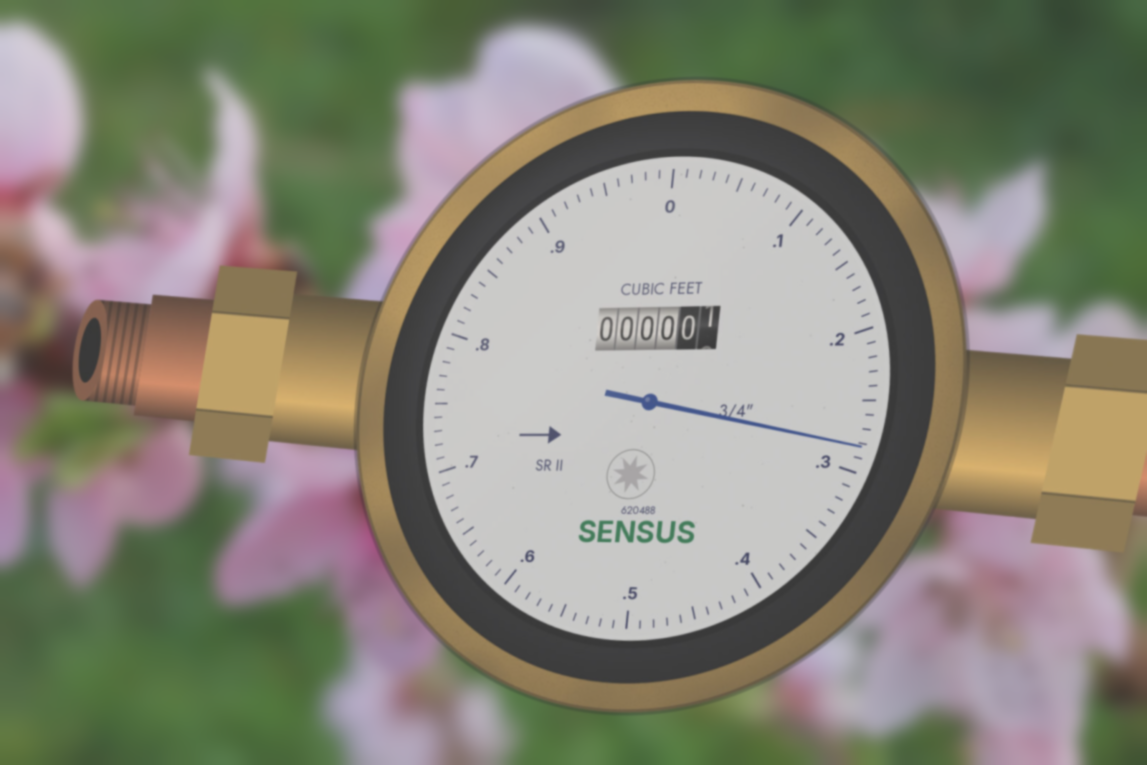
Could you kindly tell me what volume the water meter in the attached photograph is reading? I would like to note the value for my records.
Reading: 1.28 ft³
